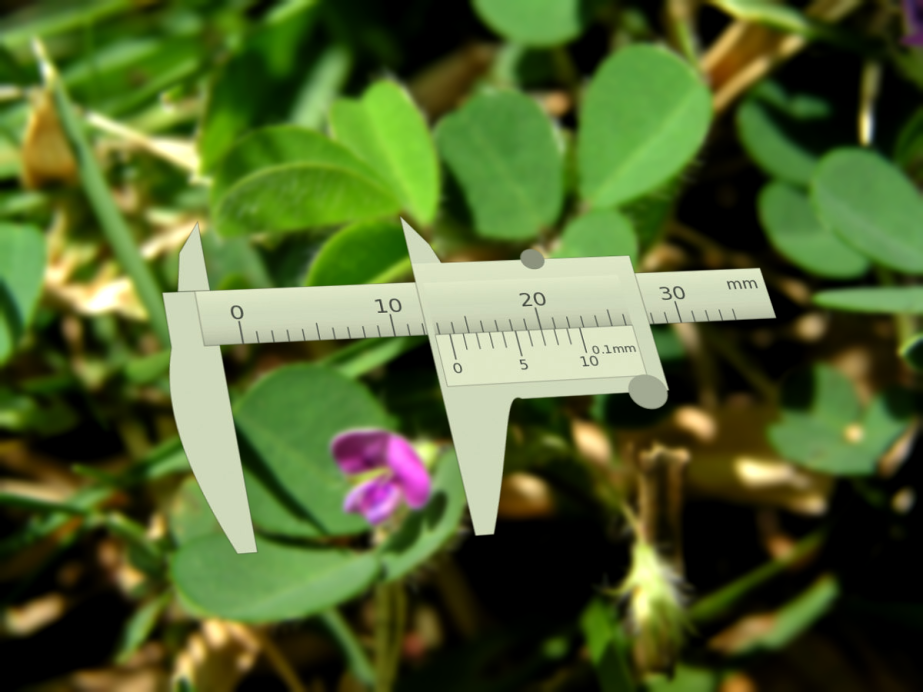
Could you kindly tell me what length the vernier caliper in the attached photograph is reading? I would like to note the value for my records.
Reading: 13.7 mm
